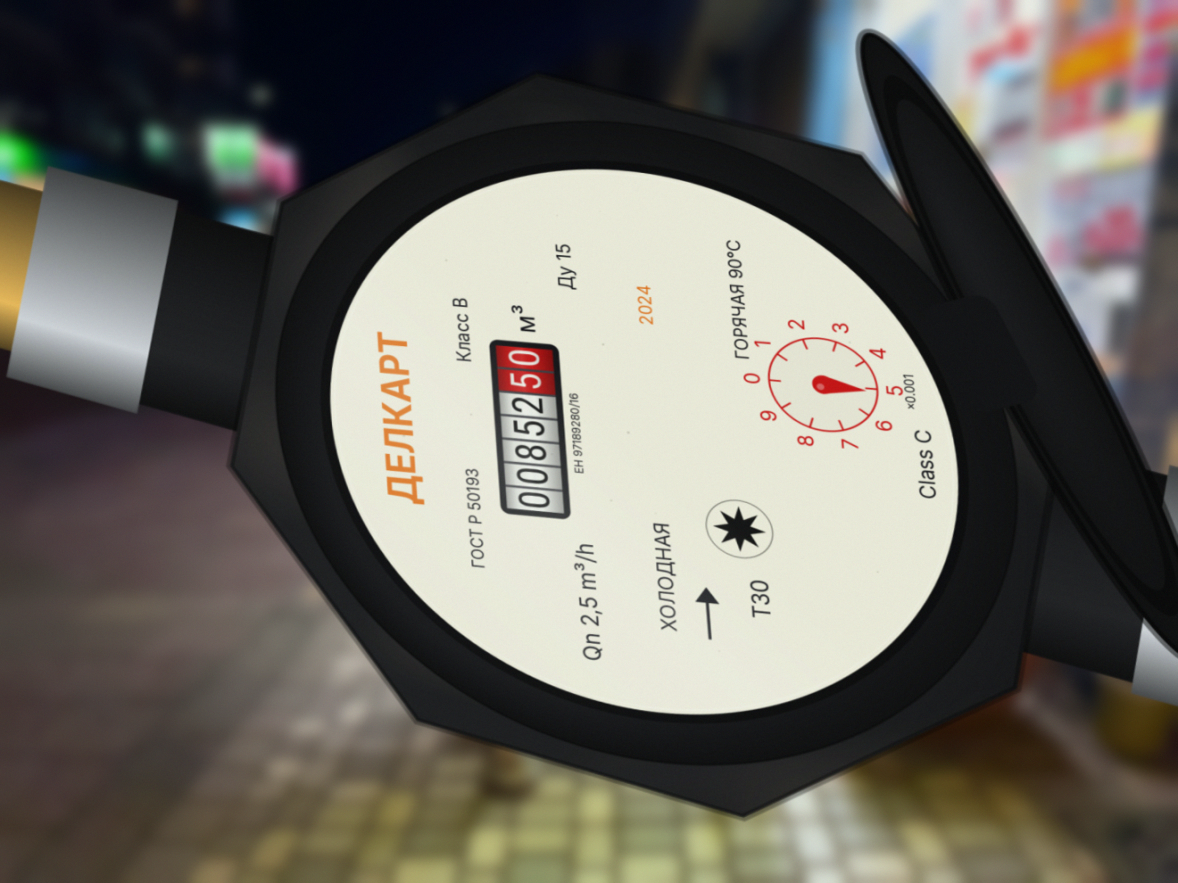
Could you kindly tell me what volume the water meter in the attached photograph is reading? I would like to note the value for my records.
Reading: 852.505 m³
